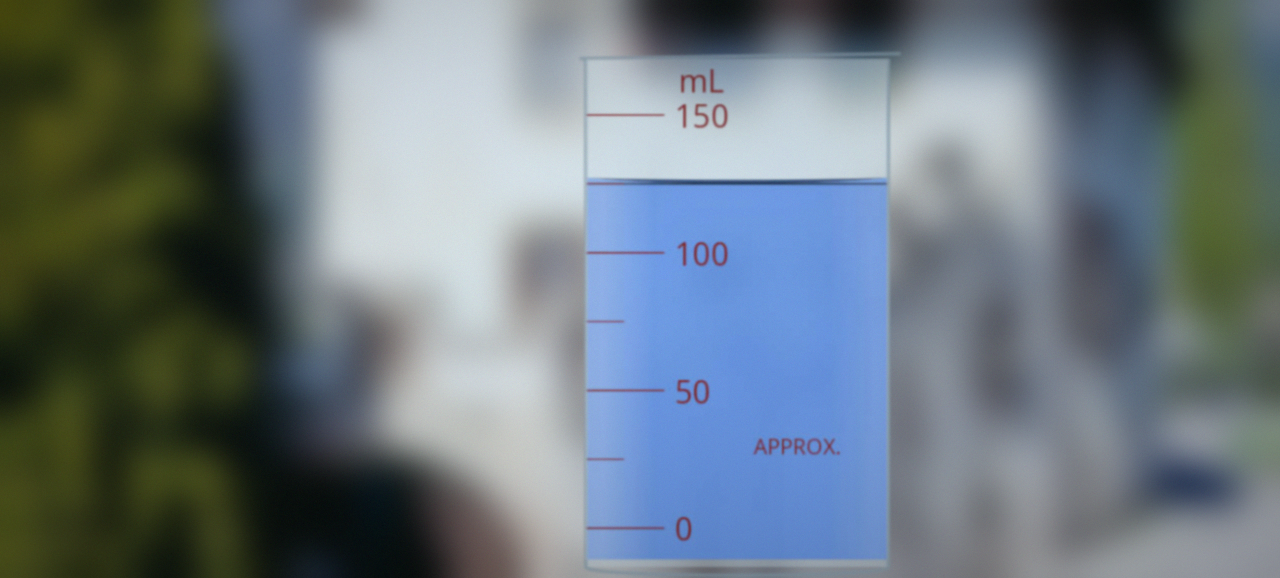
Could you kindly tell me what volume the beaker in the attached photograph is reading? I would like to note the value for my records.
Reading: 125 mL
